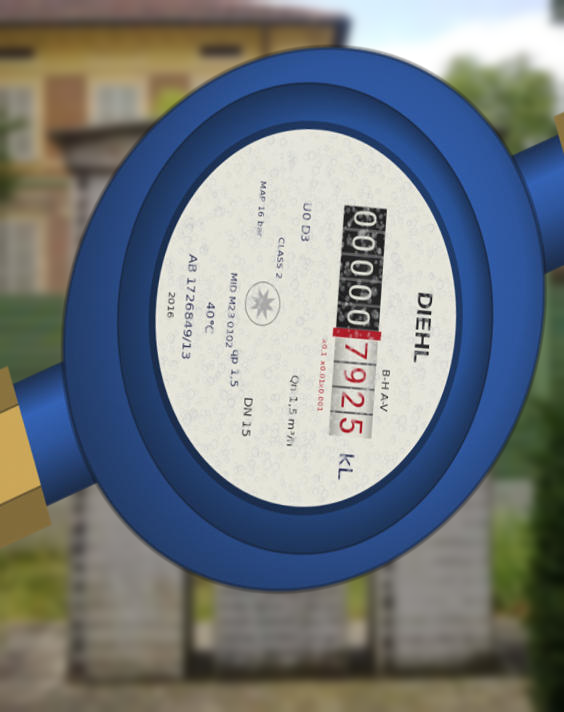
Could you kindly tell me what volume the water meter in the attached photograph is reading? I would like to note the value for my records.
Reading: 0.7925 kL
